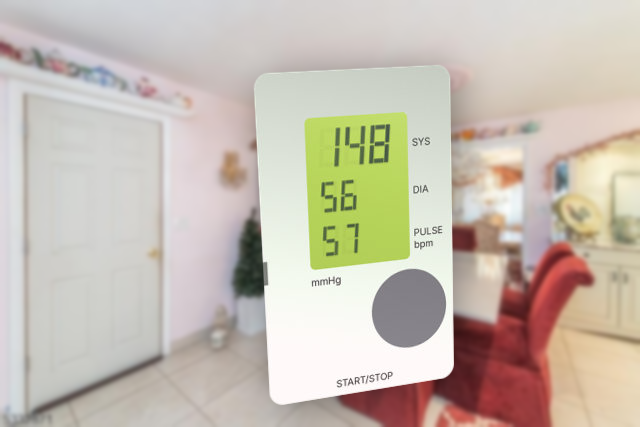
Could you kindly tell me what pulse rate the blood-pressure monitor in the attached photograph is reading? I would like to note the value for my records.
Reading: 57 bpm
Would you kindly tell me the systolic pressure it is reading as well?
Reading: 148 mmHg
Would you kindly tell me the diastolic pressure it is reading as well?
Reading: 56 mmHg
